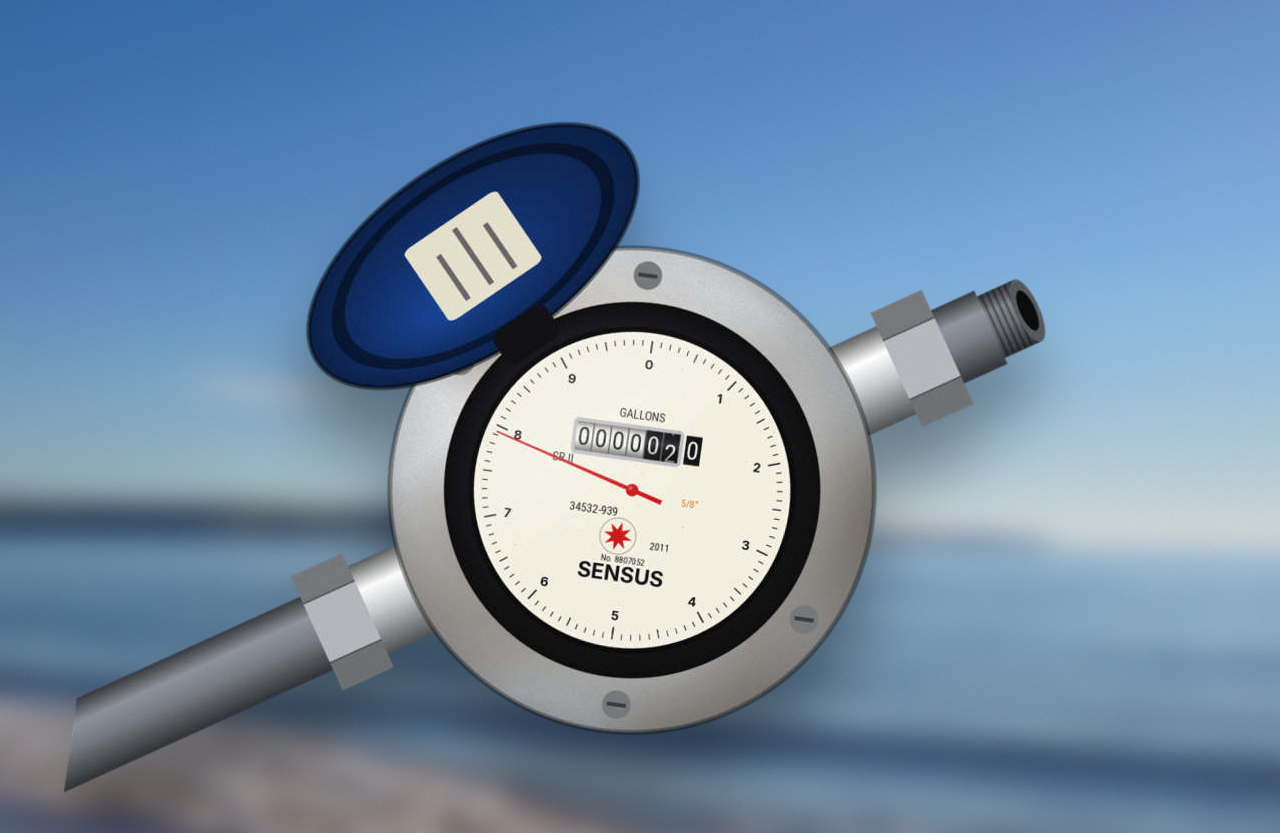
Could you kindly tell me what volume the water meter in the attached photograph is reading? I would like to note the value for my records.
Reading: 17.9 gal
